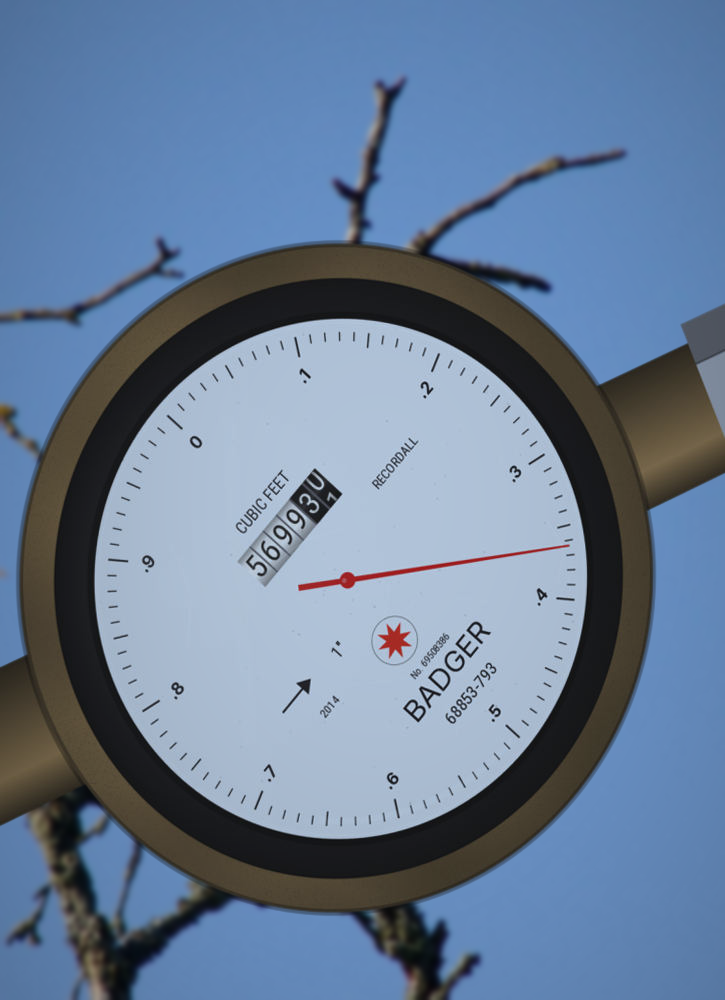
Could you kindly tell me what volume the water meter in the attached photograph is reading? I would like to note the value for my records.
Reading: 569930.36 ft³
